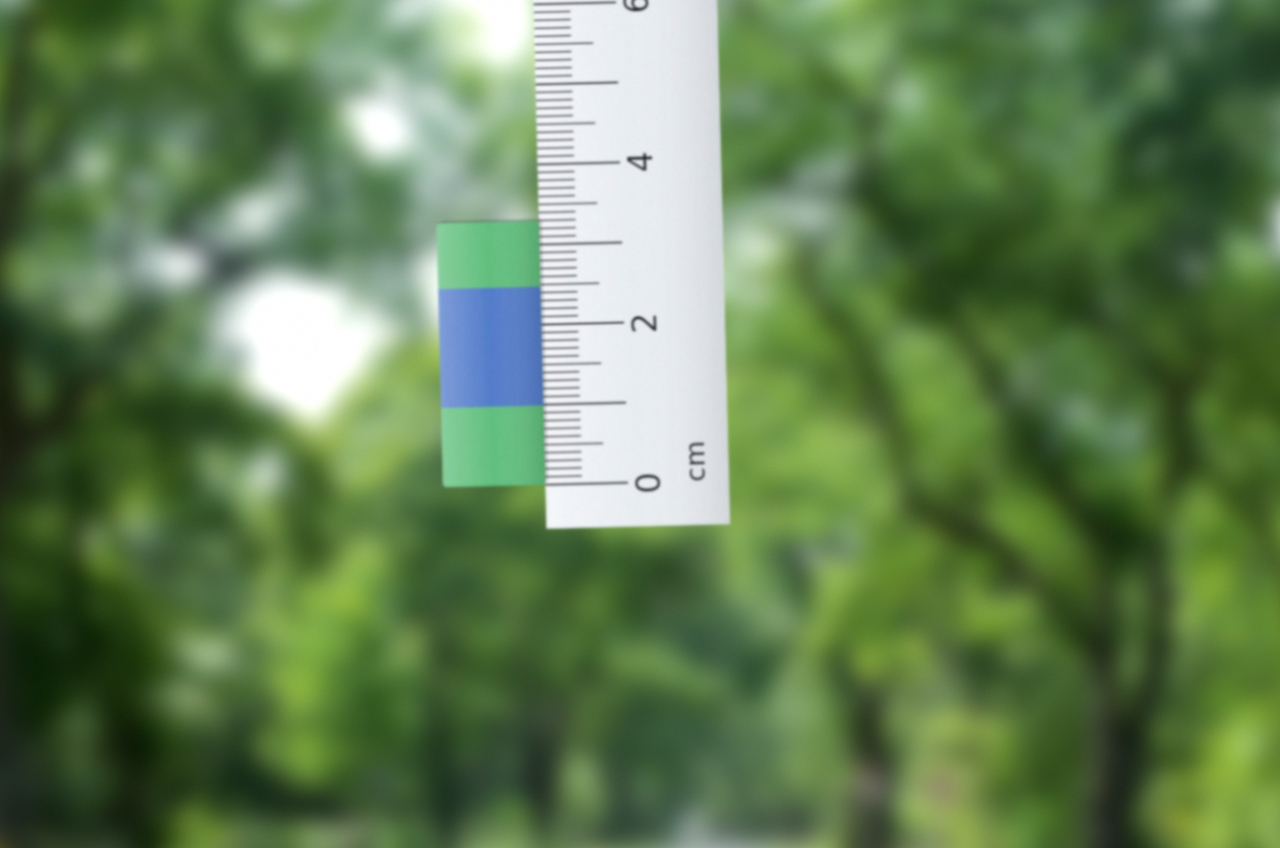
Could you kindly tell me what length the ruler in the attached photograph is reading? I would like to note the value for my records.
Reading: 3.3 cm
